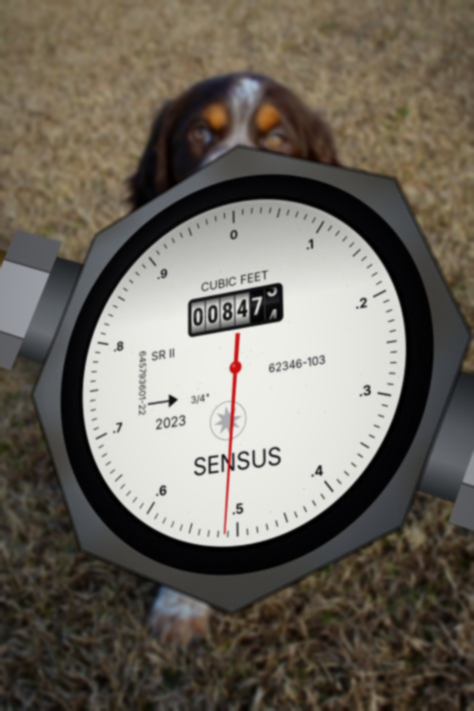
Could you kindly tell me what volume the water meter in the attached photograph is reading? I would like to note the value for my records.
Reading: 8473.51 ft³
